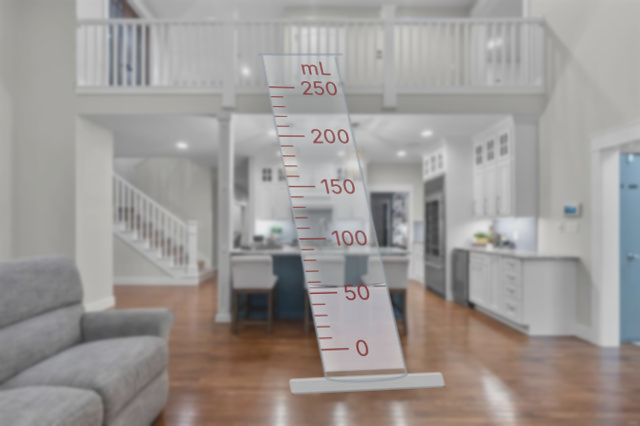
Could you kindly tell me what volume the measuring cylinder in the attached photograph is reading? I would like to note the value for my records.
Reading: 55 mL
